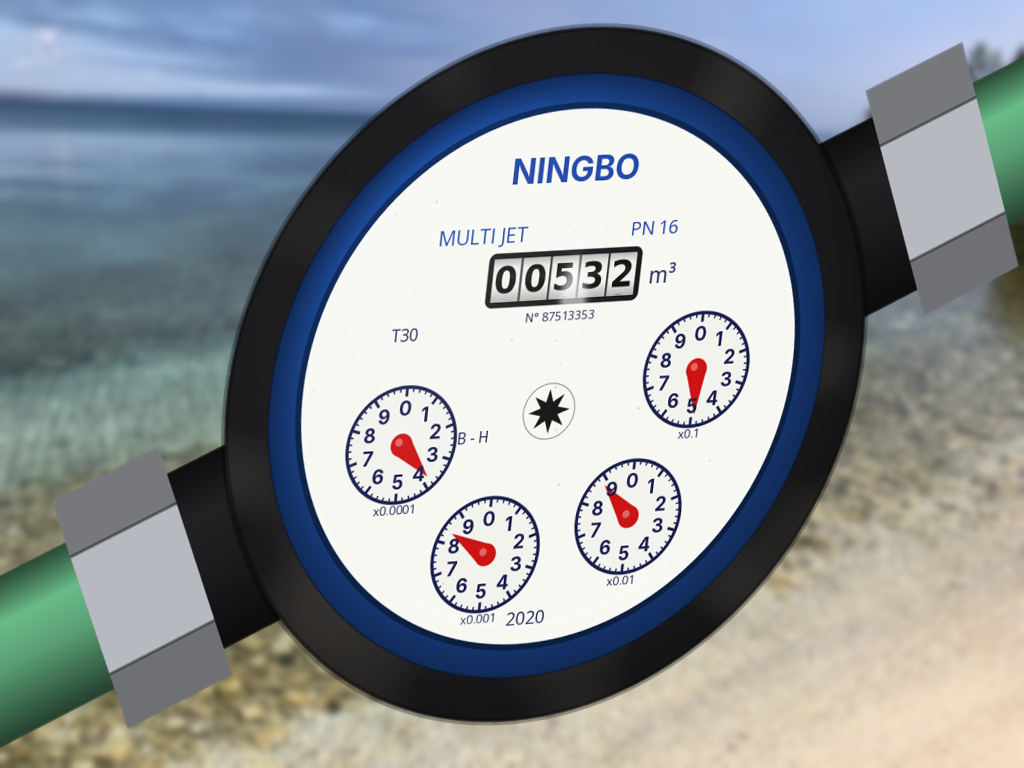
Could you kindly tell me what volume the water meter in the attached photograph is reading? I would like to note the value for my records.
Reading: 532.4883 m³
